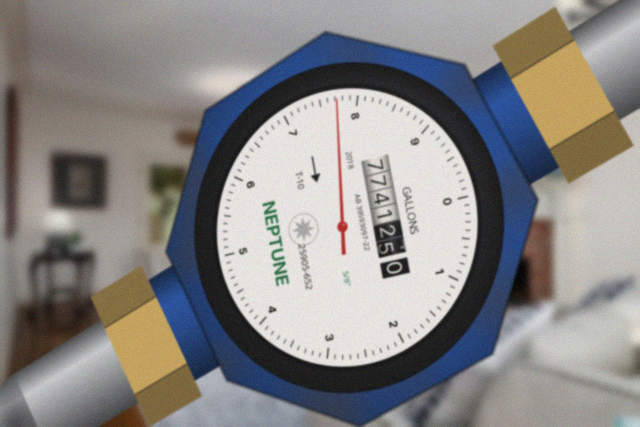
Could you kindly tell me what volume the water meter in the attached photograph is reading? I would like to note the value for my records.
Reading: 7741247.7 gal
